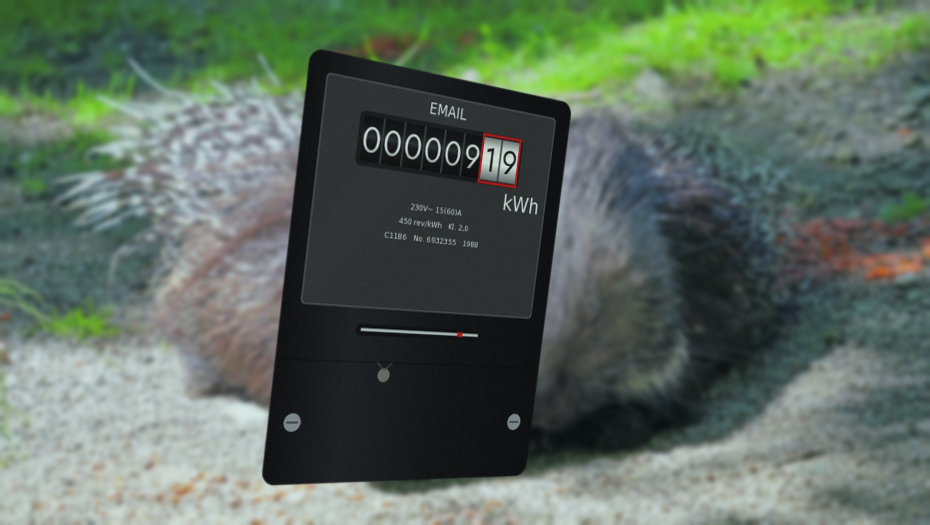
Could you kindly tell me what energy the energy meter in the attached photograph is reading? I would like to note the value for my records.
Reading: 9.19 kWh
